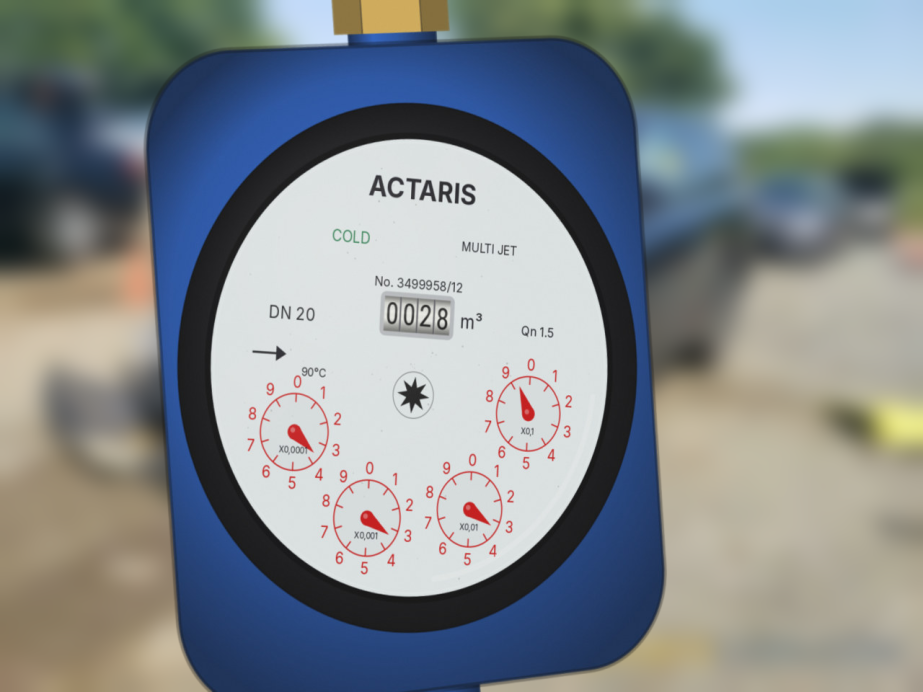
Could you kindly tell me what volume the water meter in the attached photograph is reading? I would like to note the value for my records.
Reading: 27.9333 m³
